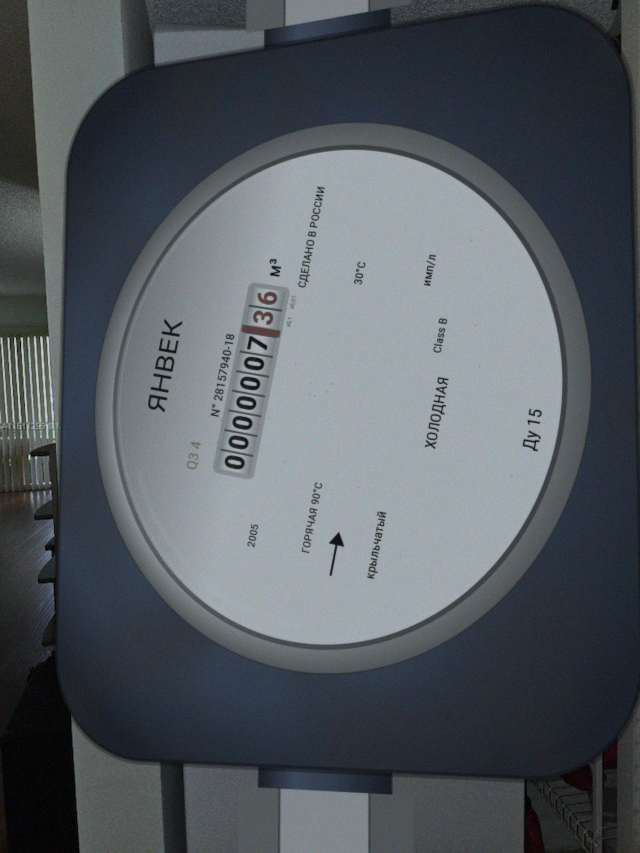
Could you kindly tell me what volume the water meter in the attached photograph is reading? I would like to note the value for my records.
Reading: 7.36 m³
